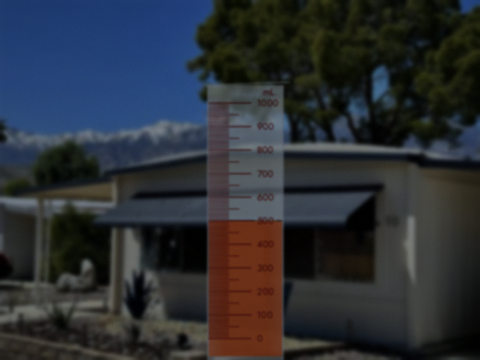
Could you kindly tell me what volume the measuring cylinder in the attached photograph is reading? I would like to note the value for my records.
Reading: 500 mL
